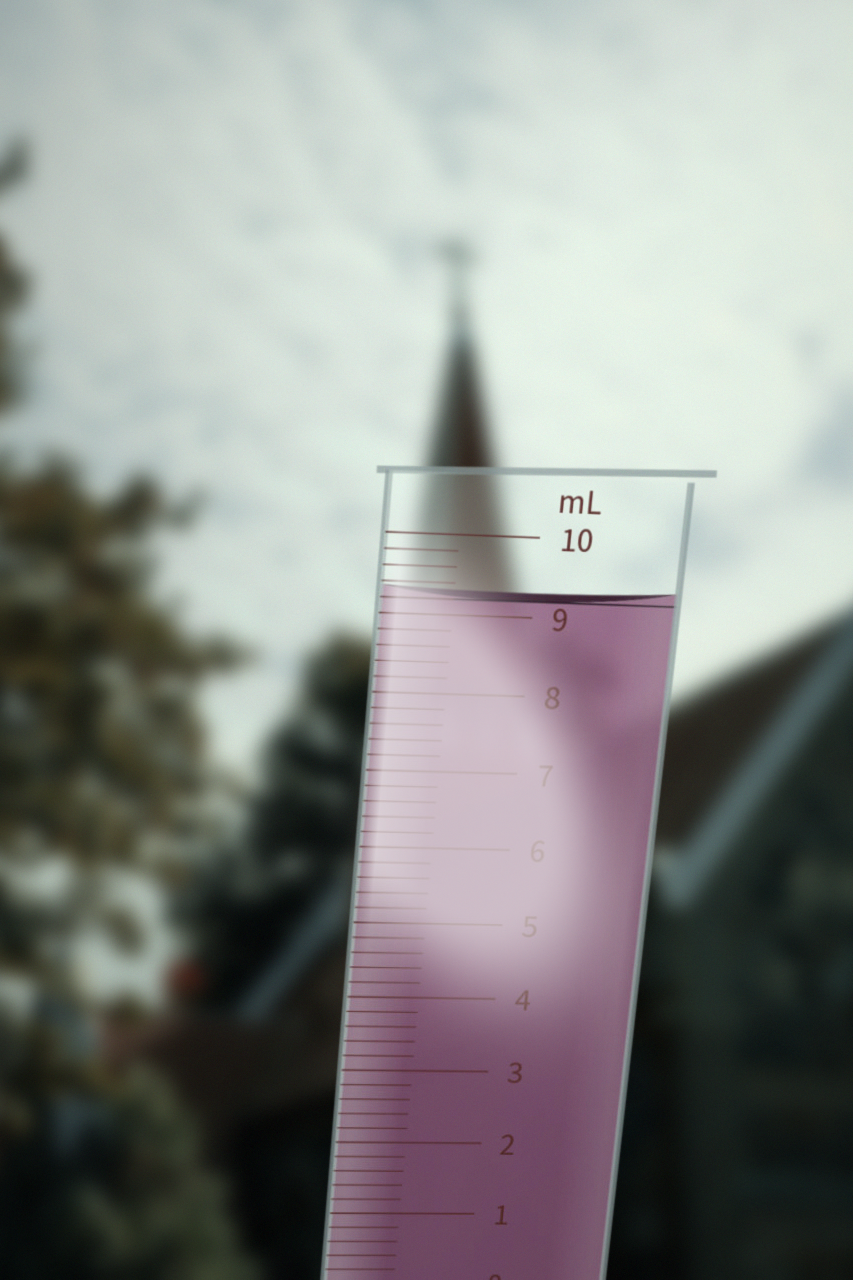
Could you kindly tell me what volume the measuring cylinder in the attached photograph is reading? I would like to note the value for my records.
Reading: 9.2 mL
